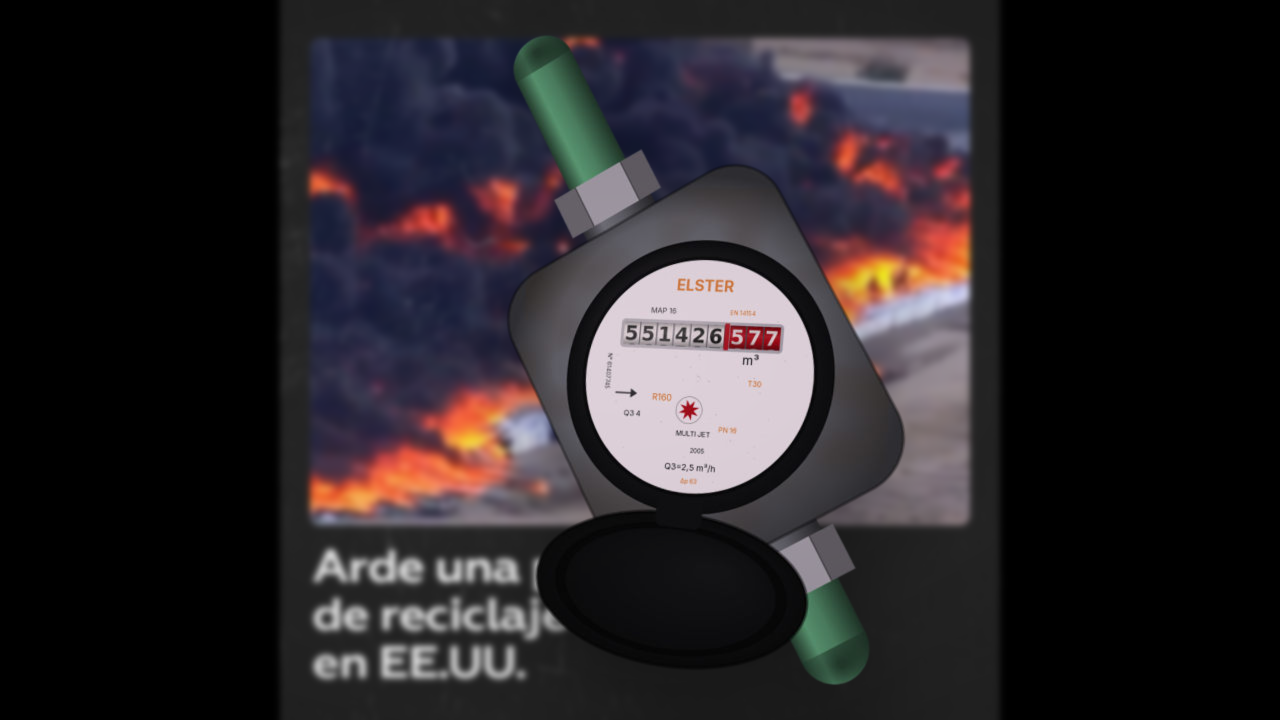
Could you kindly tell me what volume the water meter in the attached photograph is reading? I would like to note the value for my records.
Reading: 551426.577 m³
